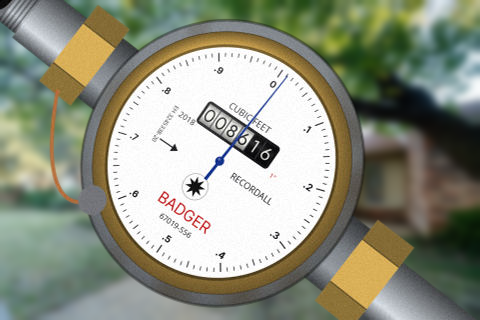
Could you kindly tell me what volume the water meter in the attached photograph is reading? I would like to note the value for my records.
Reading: 8616.01 ft³
